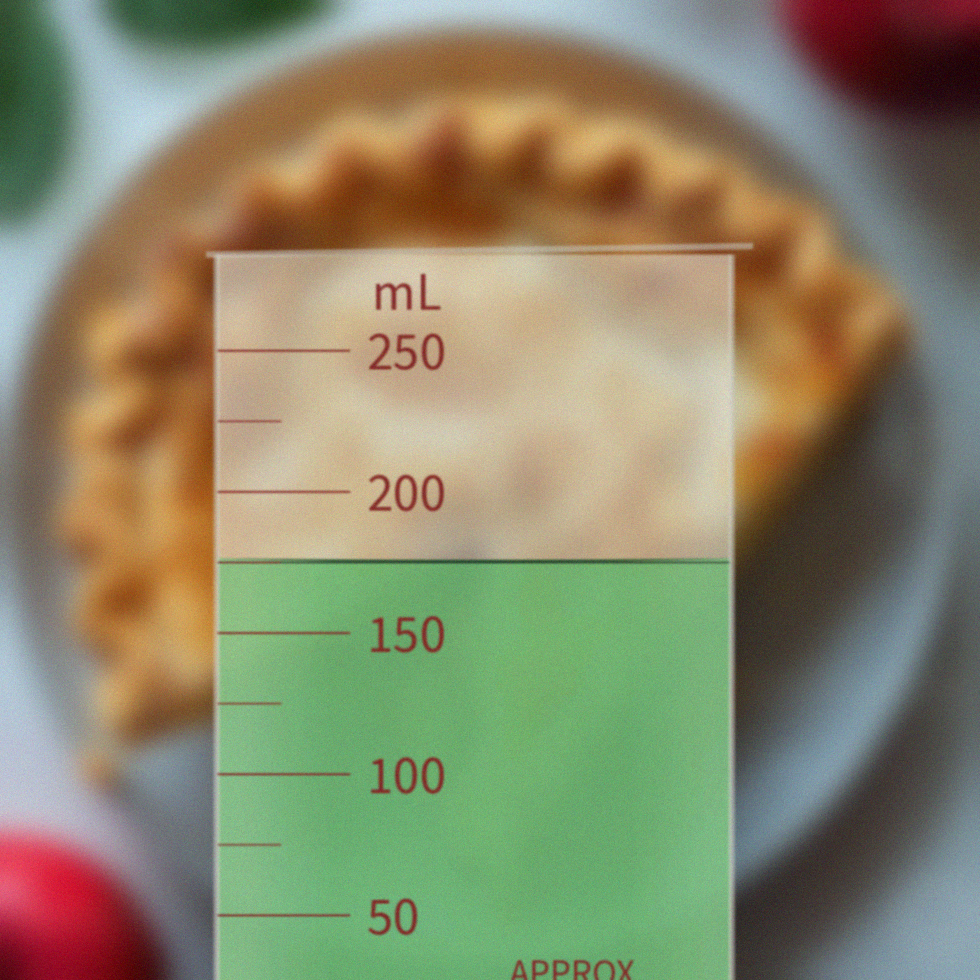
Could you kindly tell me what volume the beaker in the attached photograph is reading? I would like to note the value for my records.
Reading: 175 mL
